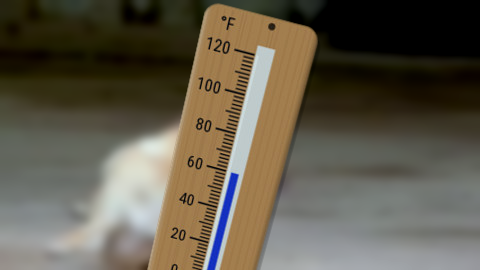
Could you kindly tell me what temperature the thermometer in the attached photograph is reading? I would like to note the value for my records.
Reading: 60 °F
